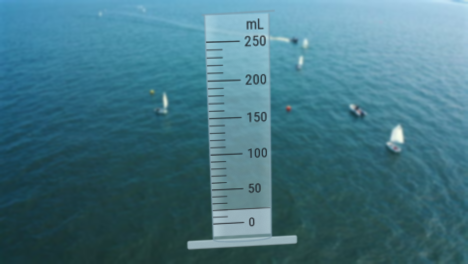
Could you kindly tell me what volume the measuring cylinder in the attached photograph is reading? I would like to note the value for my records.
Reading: 20 mL
